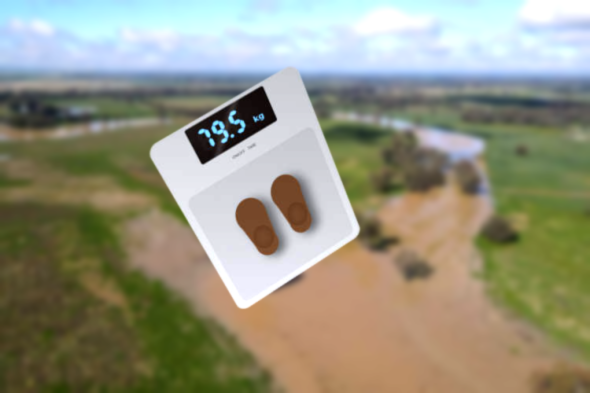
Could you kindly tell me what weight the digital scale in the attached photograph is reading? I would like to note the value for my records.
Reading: 79.5 kg
